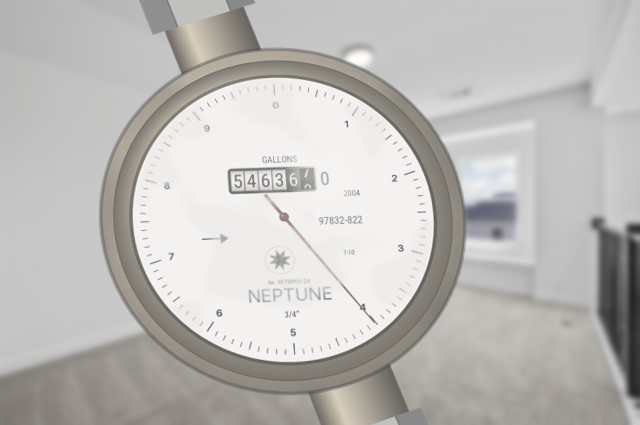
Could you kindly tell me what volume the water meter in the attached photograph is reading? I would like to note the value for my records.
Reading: 5463674.0 gal
